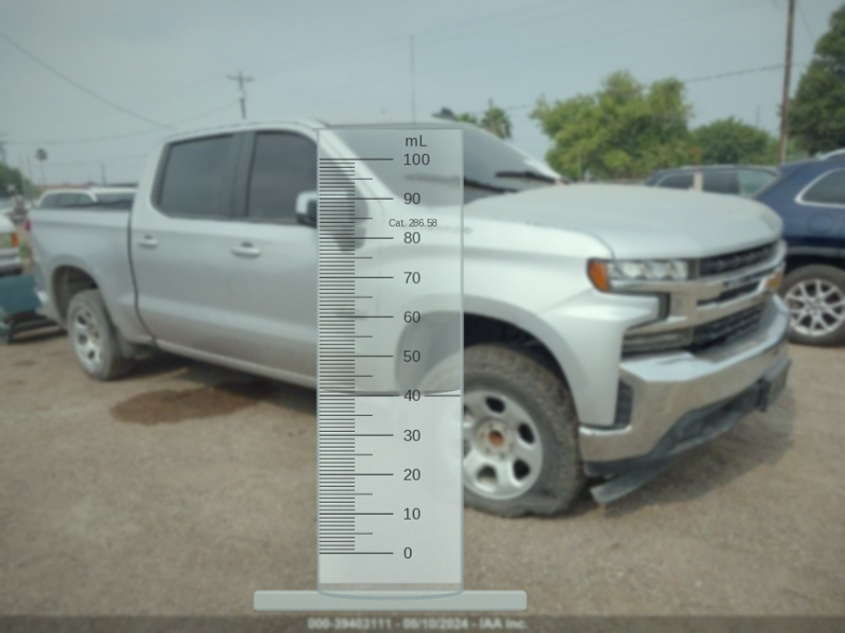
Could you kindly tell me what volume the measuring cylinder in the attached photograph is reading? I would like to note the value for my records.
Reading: 40 mL
